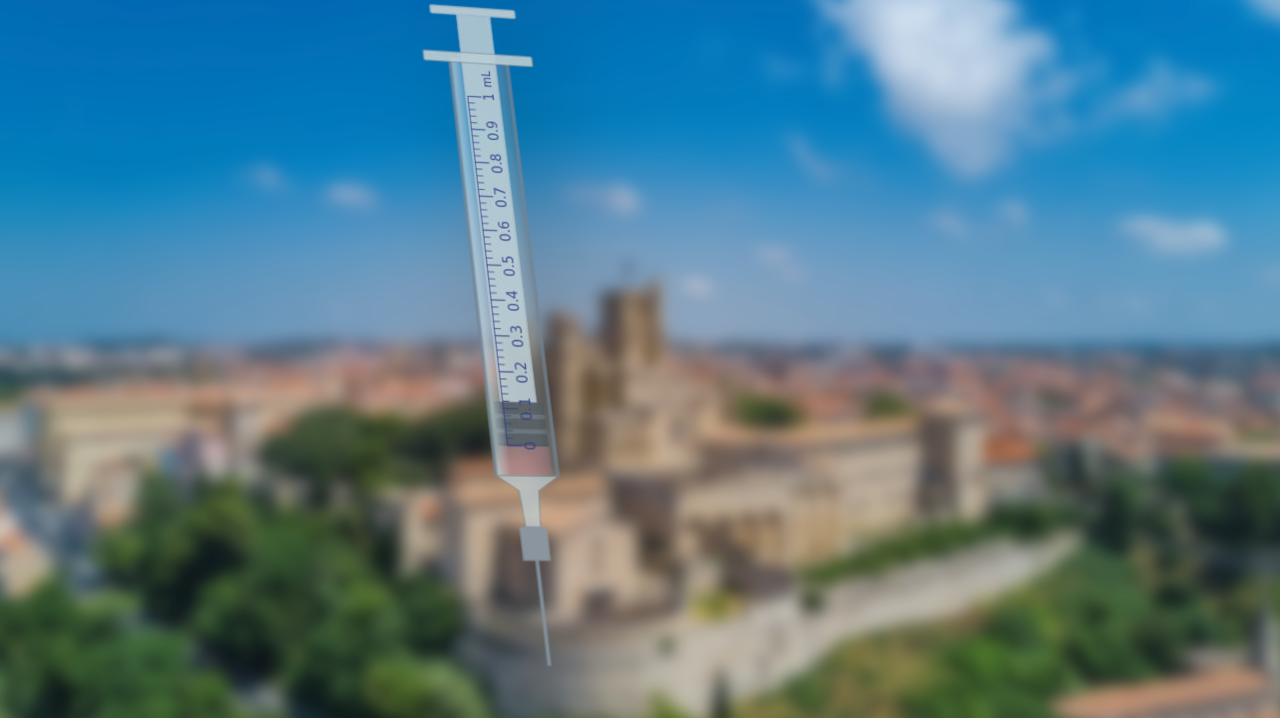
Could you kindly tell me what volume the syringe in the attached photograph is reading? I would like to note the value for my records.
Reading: 0 mL
